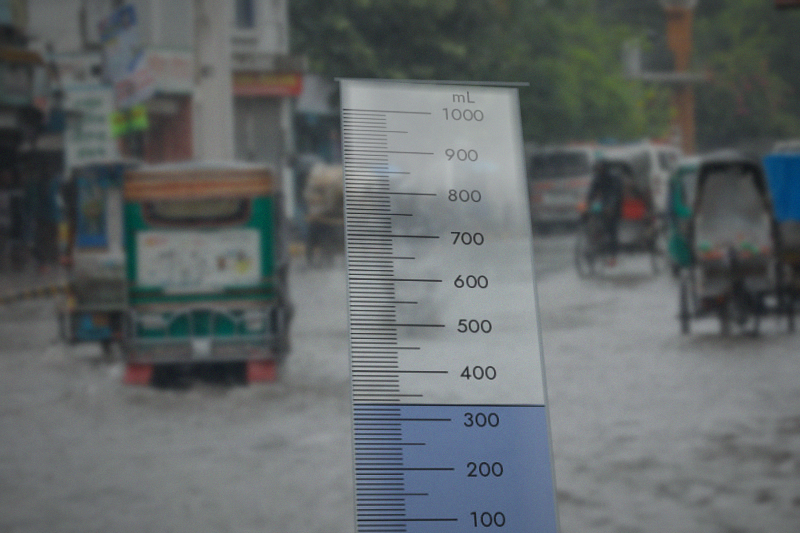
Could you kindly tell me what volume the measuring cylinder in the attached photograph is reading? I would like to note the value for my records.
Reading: 330 mL
